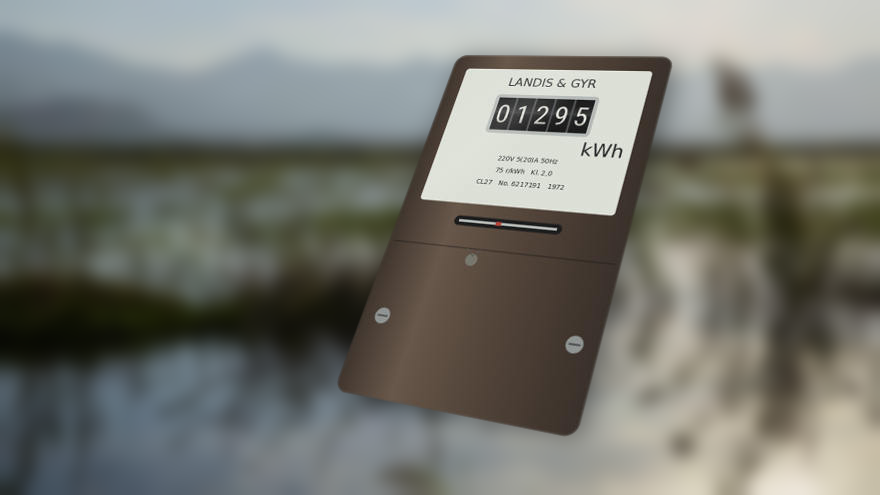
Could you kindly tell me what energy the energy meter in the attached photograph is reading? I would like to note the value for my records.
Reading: 1295 kWh
